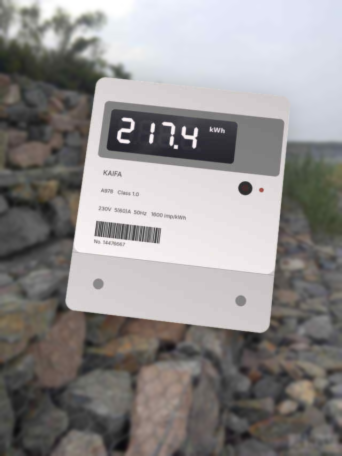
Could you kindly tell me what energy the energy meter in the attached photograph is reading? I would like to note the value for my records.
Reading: 217.4 kWh
